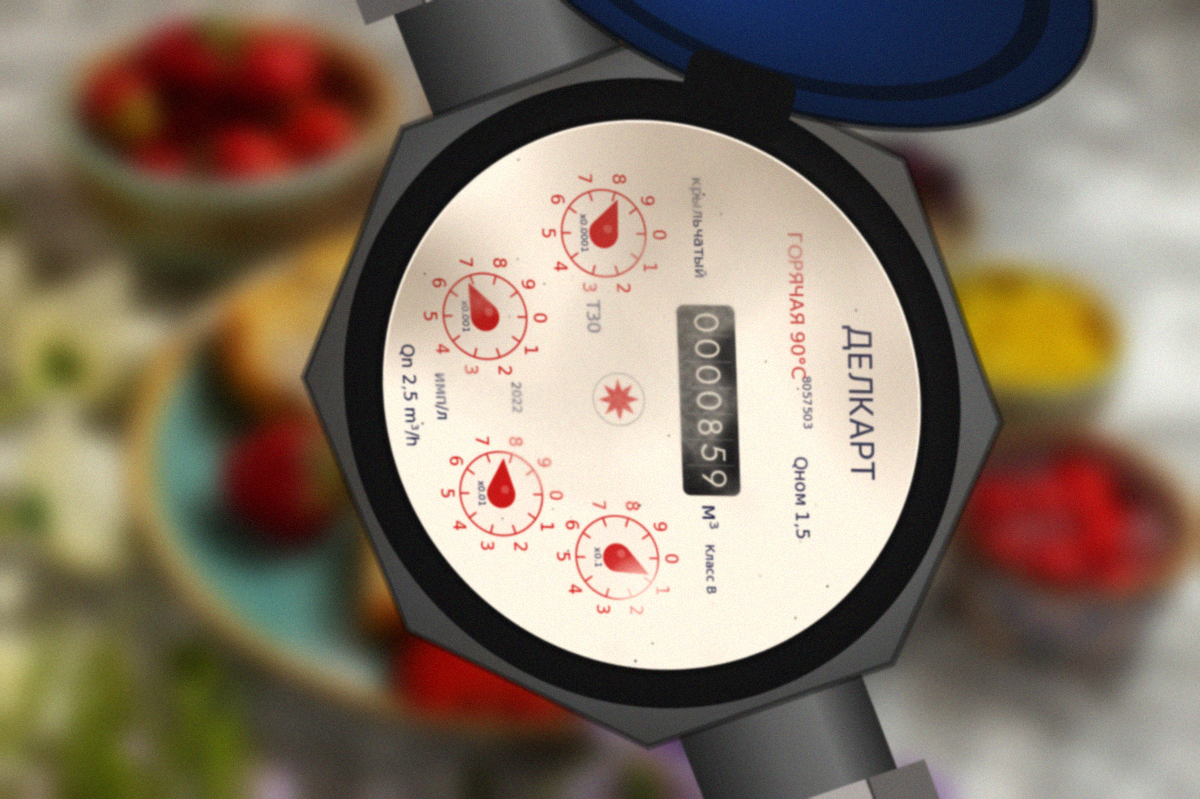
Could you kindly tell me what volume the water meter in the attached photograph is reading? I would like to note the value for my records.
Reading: 859.0768 m³
